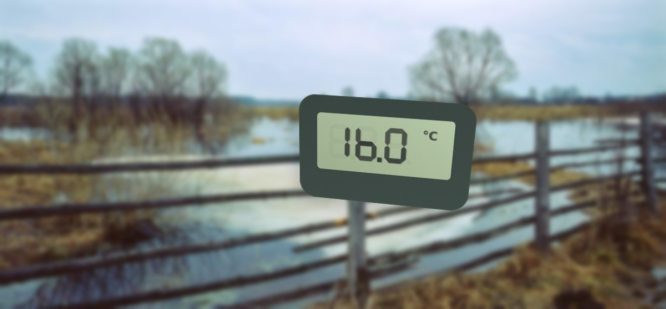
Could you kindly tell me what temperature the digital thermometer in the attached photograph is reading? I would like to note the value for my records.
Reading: 16.0 °C
